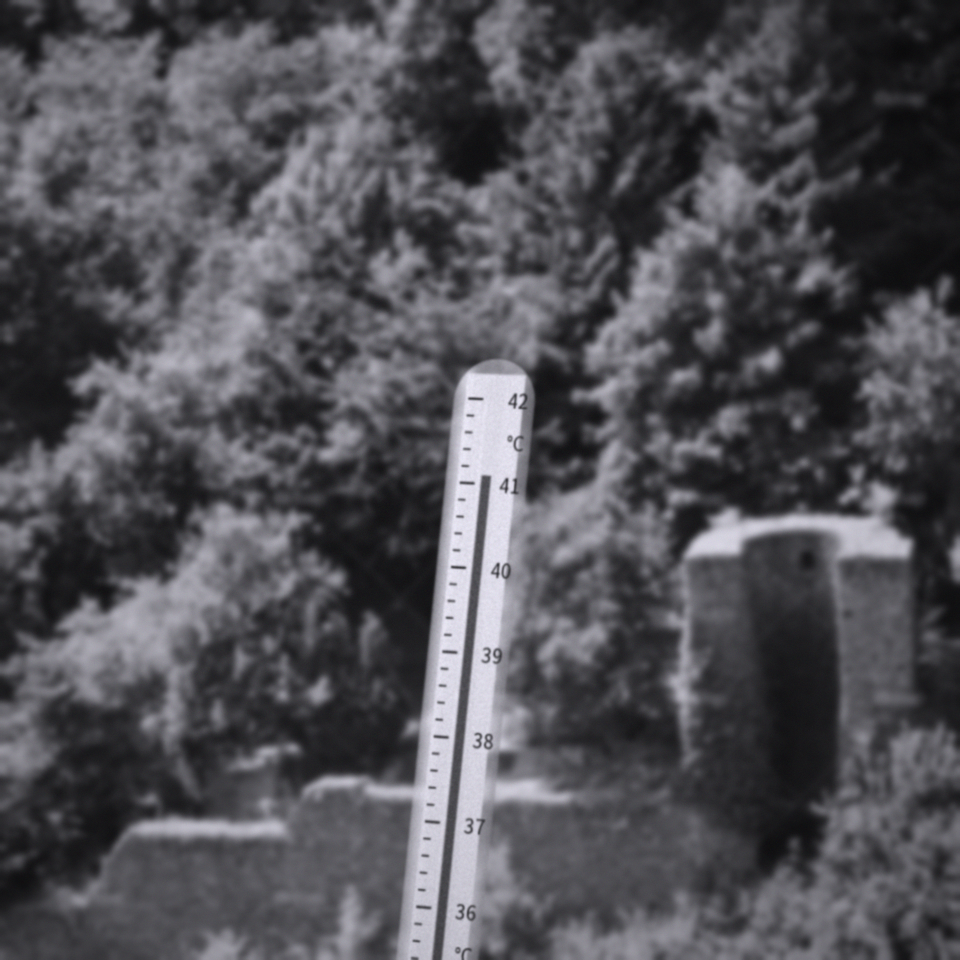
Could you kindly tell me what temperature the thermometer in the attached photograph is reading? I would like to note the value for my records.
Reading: 41.1 °C
